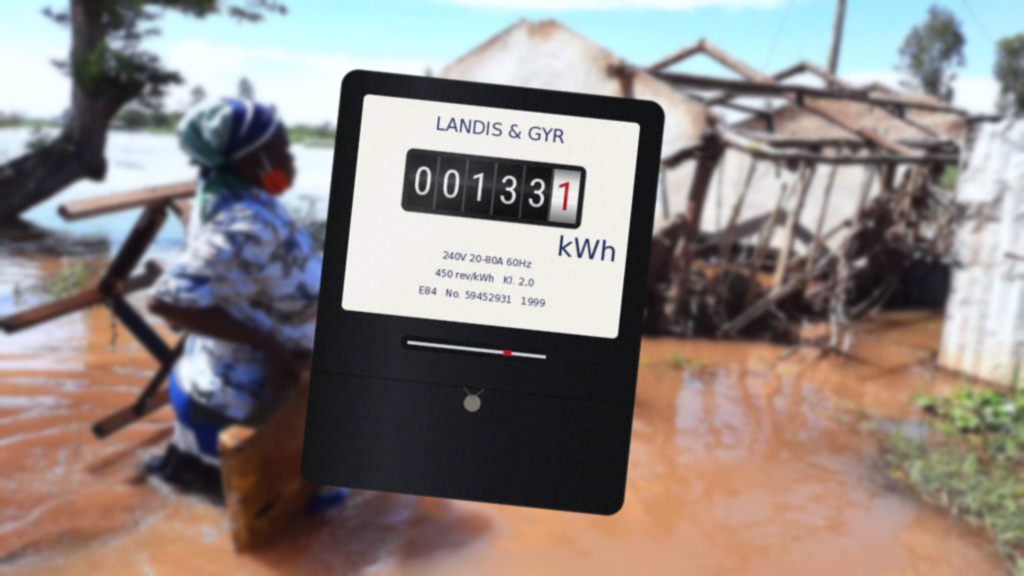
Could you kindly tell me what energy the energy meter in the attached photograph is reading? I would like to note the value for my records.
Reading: 133.1 kWh
